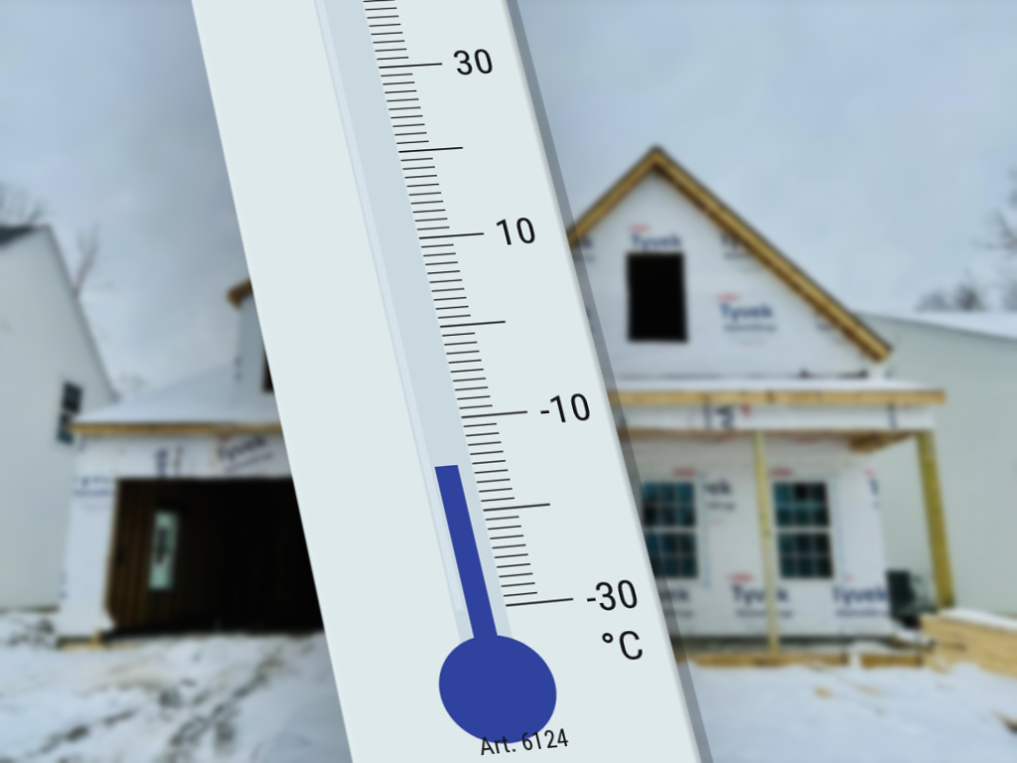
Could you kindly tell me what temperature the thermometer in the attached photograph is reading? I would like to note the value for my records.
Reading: -15 °C
